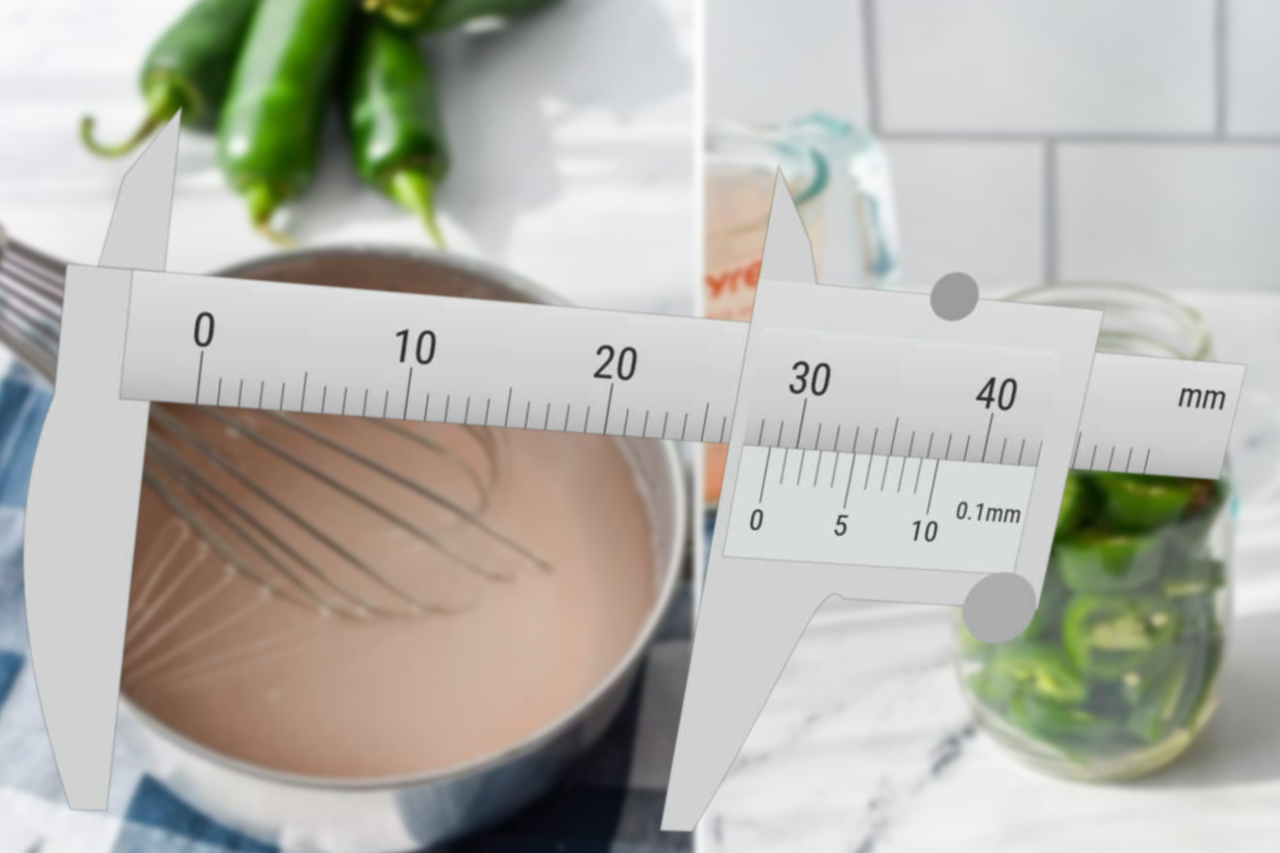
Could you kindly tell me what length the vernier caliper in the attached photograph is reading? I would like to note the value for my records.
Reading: 28.6 mm
